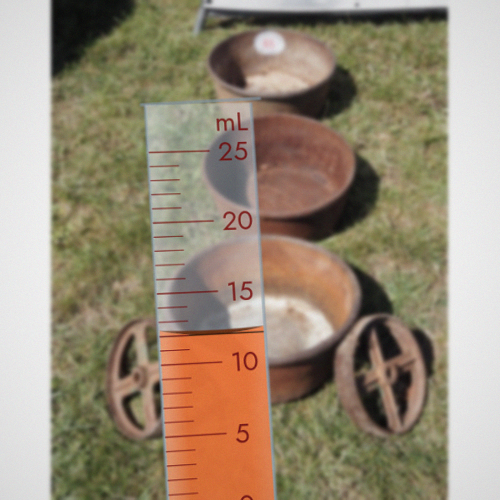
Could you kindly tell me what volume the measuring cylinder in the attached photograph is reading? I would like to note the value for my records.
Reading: 12 mL
